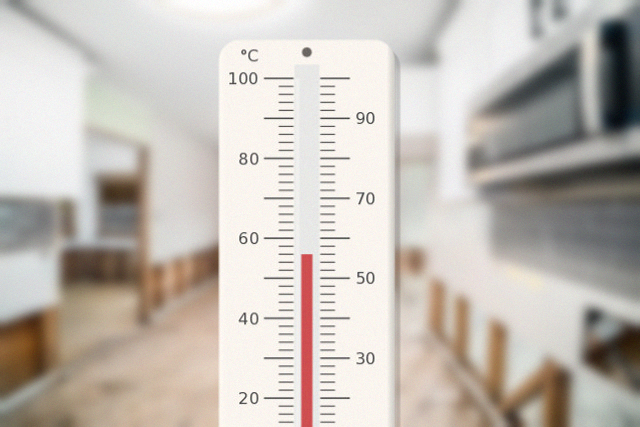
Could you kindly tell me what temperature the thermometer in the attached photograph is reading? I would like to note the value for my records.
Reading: 56 °C
